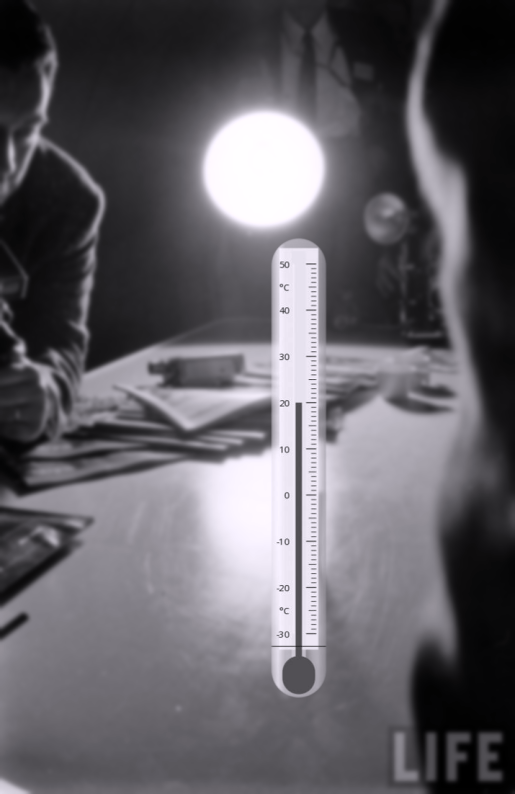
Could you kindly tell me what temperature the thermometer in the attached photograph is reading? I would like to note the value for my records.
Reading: 20 °C
